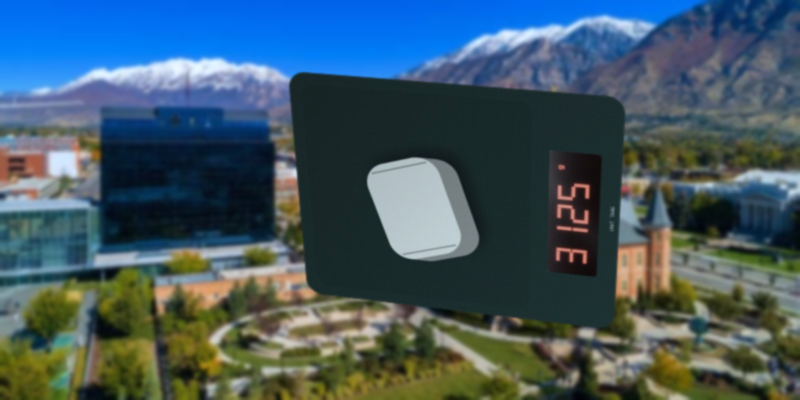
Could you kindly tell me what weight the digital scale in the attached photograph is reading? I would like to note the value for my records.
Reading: 3125 g
